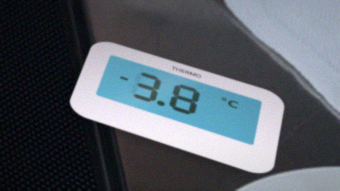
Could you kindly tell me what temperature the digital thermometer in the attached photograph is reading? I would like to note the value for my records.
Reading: -3.8 °C
